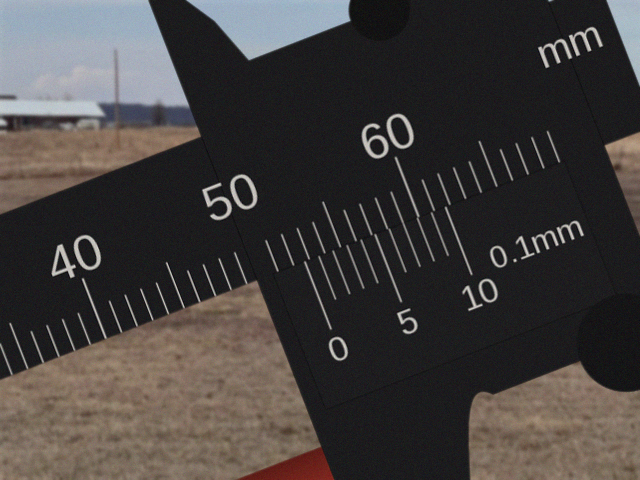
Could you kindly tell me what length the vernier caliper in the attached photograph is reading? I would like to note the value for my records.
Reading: 52.7 mm
